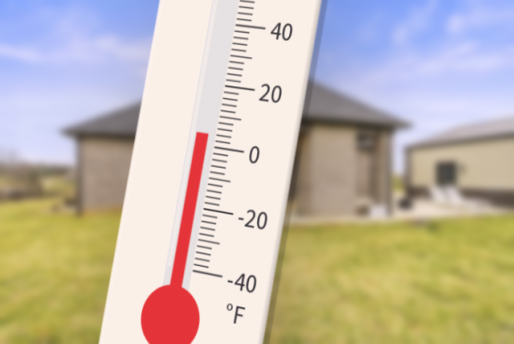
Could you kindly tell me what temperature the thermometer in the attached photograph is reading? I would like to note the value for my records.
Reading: 4 °F
